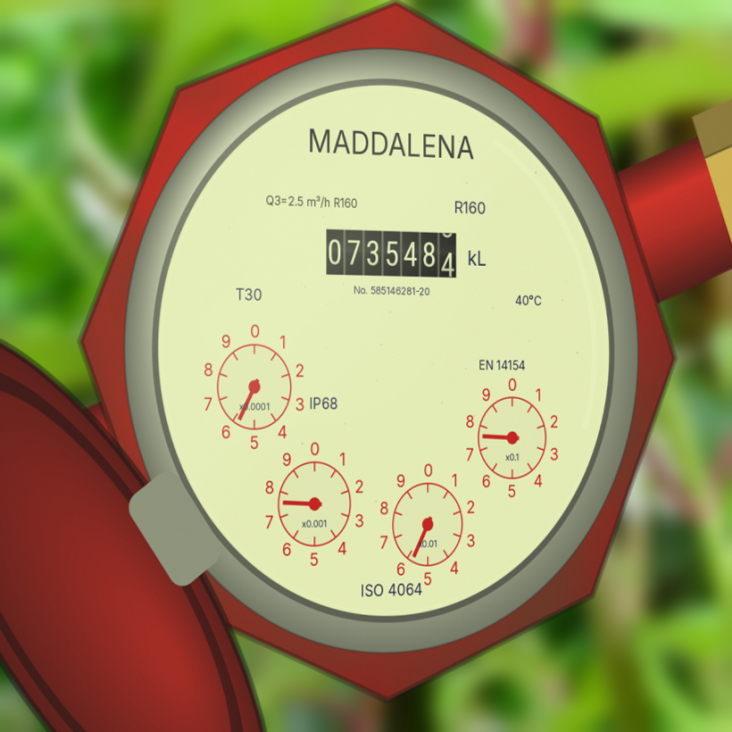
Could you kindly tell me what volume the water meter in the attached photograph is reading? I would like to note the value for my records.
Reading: 735483.7575 kL
